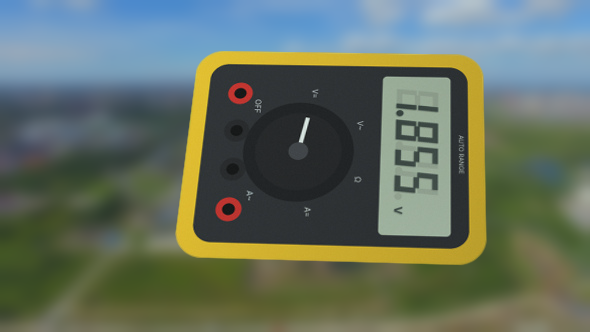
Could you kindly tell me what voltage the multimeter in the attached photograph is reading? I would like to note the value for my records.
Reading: 1.855 V
